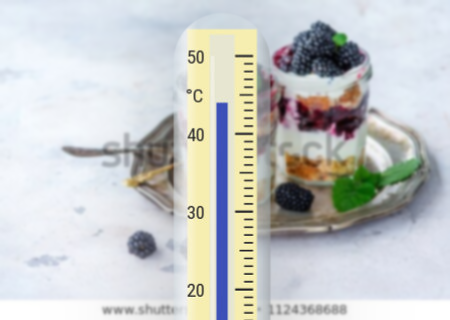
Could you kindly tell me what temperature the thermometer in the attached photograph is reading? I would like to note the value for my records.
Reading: 44 °C
